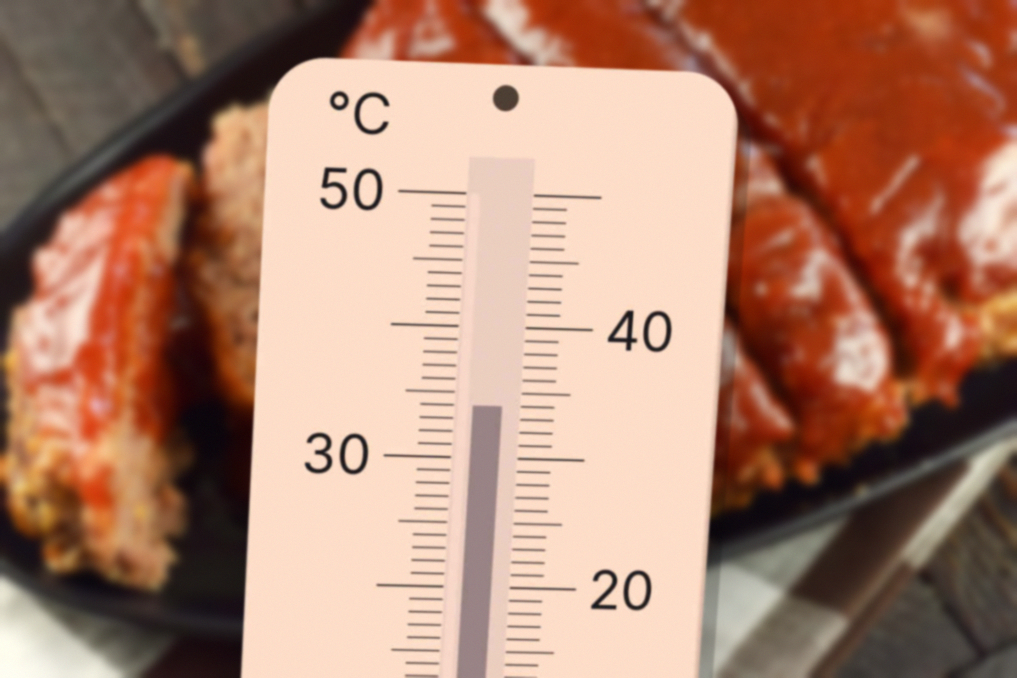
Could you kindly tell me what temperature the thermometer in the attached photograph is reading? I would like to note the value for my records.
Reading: 34 °C
